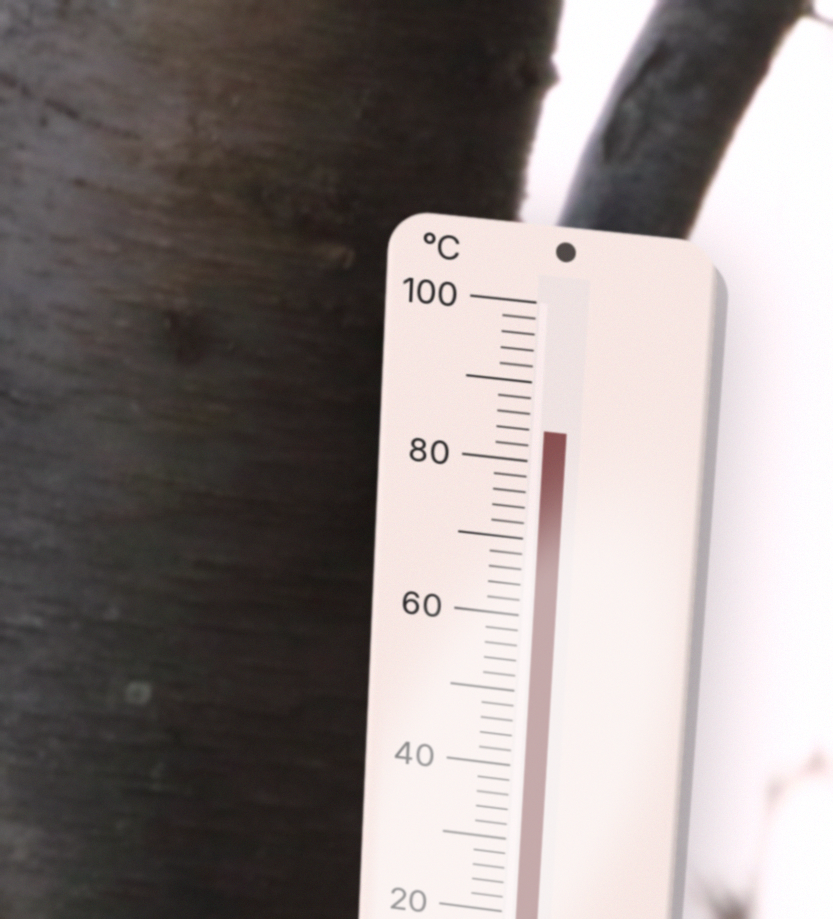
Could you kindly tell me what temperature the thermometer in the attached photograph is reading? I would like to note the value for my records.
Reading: 84 °C
